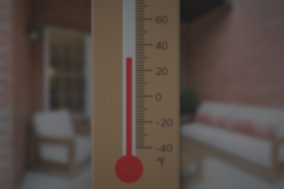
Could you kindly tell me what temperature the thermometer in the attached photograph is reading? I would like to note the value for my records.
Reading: 30 °F
